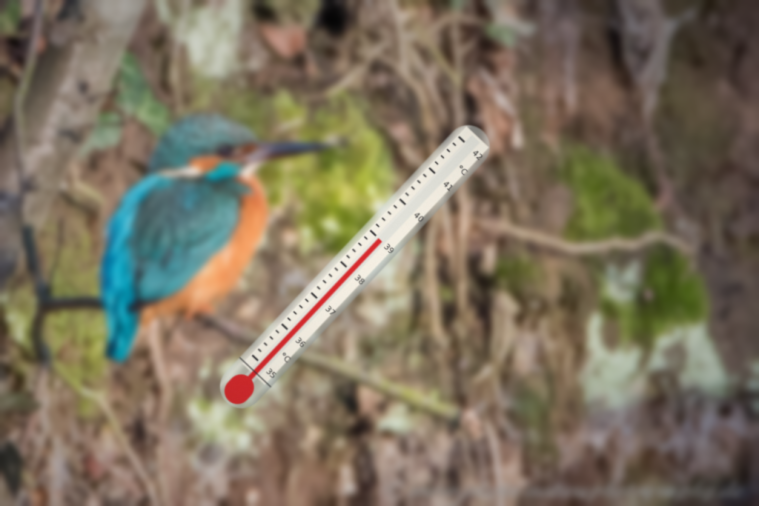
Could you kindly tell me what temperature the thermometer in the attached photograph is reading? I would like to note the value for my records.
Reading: 39 °C
